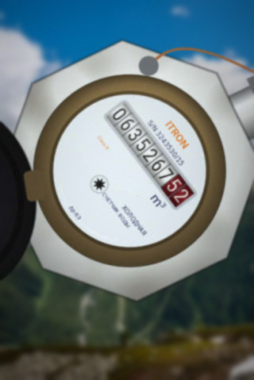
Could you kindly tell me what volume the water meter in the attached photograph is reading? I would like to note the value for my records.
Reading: 635267.52 m³
